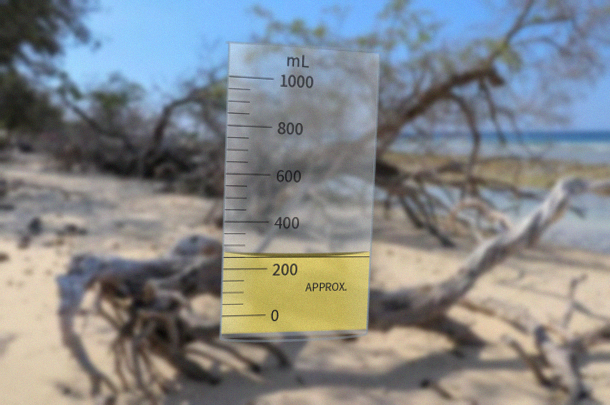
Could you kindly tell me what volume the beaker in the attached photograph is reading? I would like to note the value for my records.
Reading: 250 mL
